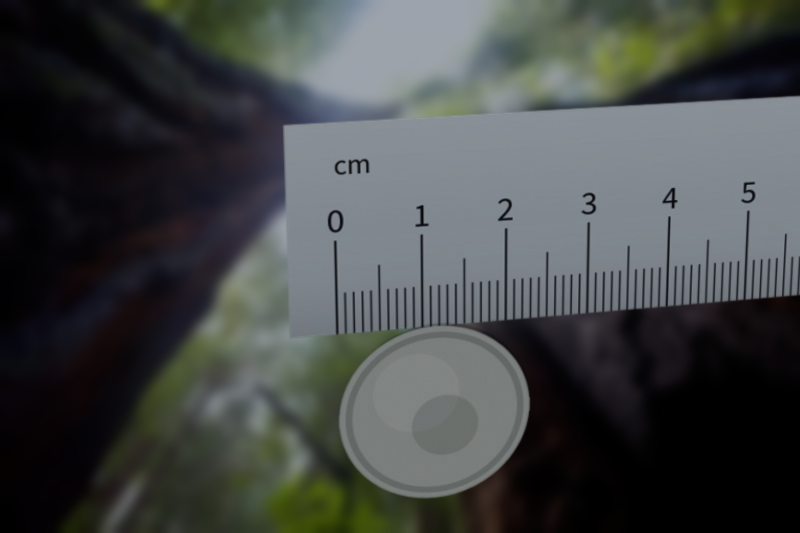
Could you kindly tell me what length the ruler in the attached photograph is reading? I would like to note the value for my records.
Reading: 2.3 cm
